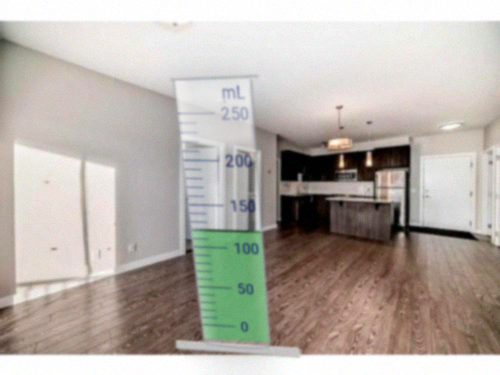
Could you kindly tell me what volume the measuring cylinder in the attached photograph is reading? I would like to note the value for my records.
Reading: 120 mL
